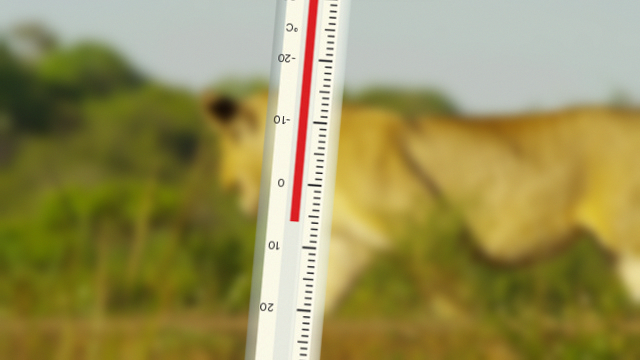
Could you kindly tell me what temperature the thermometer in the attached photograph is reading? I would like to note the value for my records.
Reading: 6 °C
